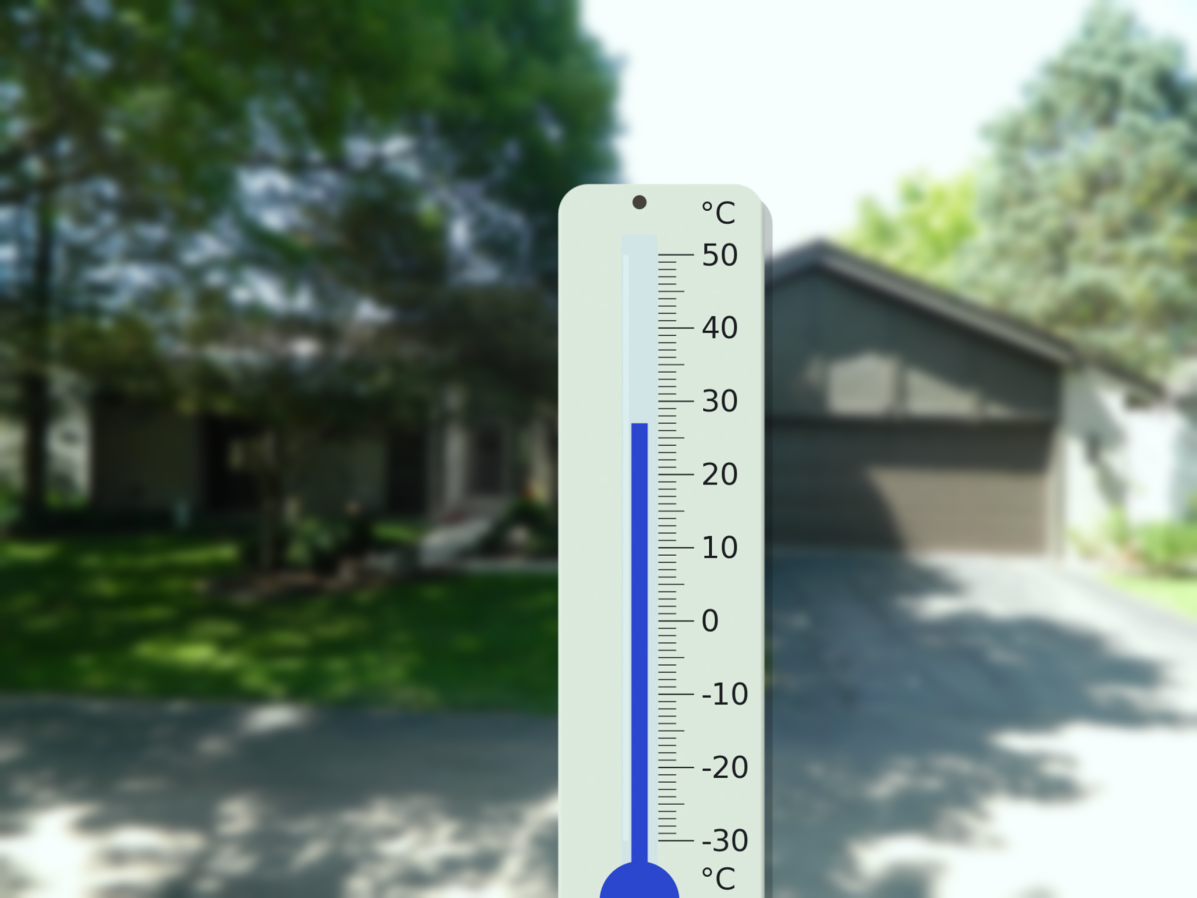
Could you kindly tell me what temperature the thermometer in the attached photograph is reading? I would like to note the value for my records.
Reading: 27 °C
